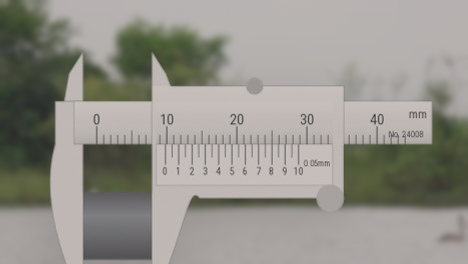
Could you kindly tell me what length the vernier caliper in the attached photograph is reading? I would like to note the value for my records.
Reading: 9.8 mm
